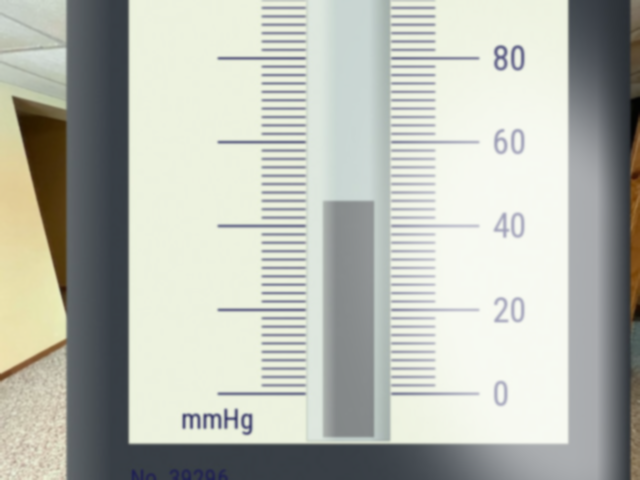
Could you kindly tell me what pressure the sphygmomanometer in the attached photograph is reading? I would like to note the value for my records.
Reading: 46 mmHg
